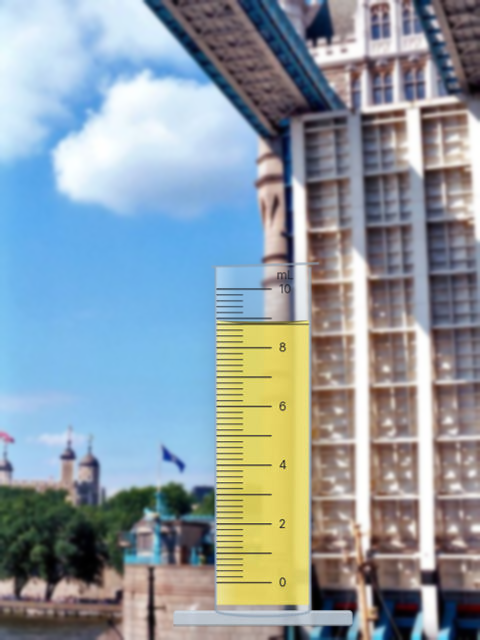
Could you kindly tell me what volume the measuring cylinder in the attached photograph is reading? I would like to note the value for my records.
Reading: 8.8 mL
